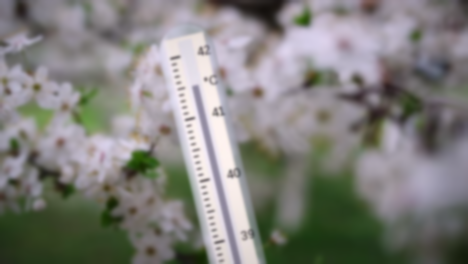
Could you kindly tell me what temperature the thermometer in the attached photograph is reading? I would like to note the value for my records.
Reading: 41.5 °C
